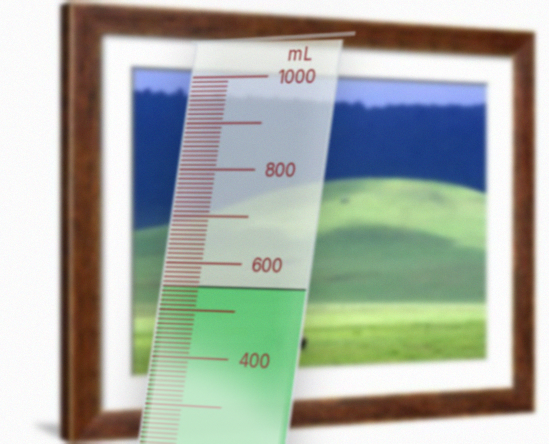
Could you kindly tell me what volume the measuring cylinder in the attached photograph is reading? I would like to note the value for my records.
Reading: 550 mL
